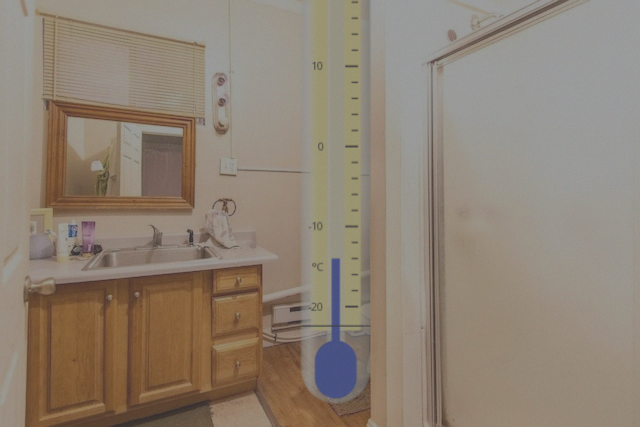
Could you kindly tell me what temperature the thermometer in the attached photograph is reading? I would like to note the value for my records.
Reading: -14 °C
